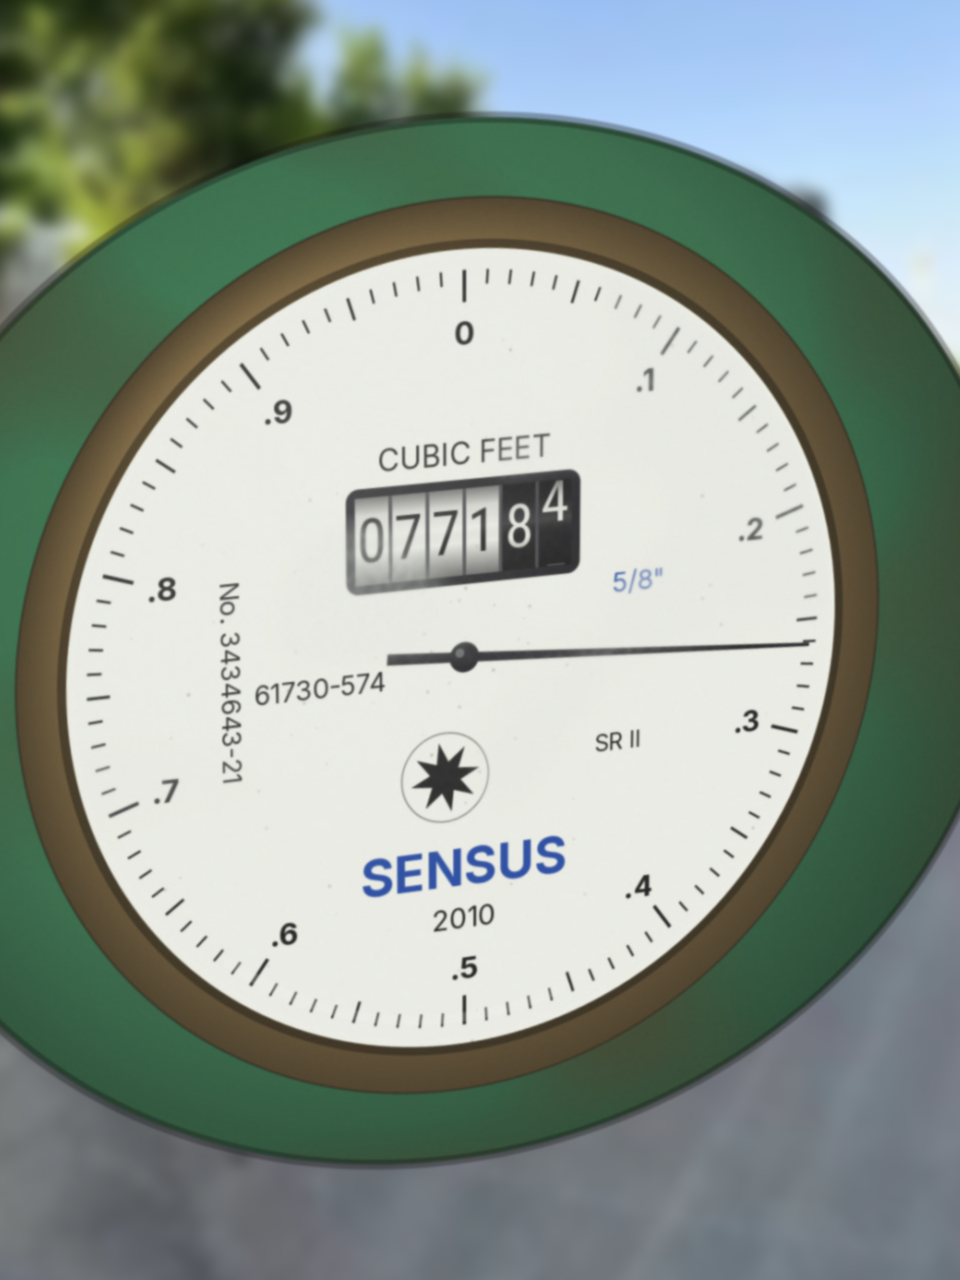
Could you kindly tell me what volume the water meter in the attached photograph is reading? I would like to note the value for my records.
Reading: 77184.26 ft³
